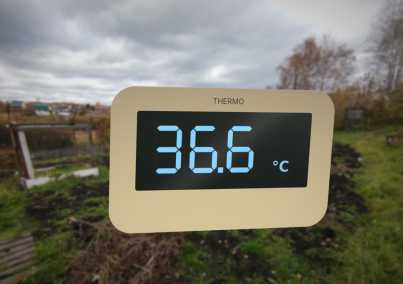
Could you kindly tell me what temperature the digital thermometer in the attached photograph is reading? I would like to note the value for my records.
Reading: 36.6 °C
